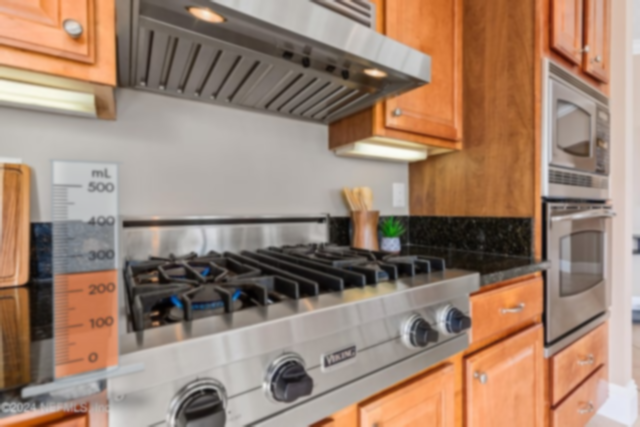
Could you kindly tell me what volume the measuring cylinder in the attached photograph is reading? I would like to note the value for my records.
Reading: 250 mL
